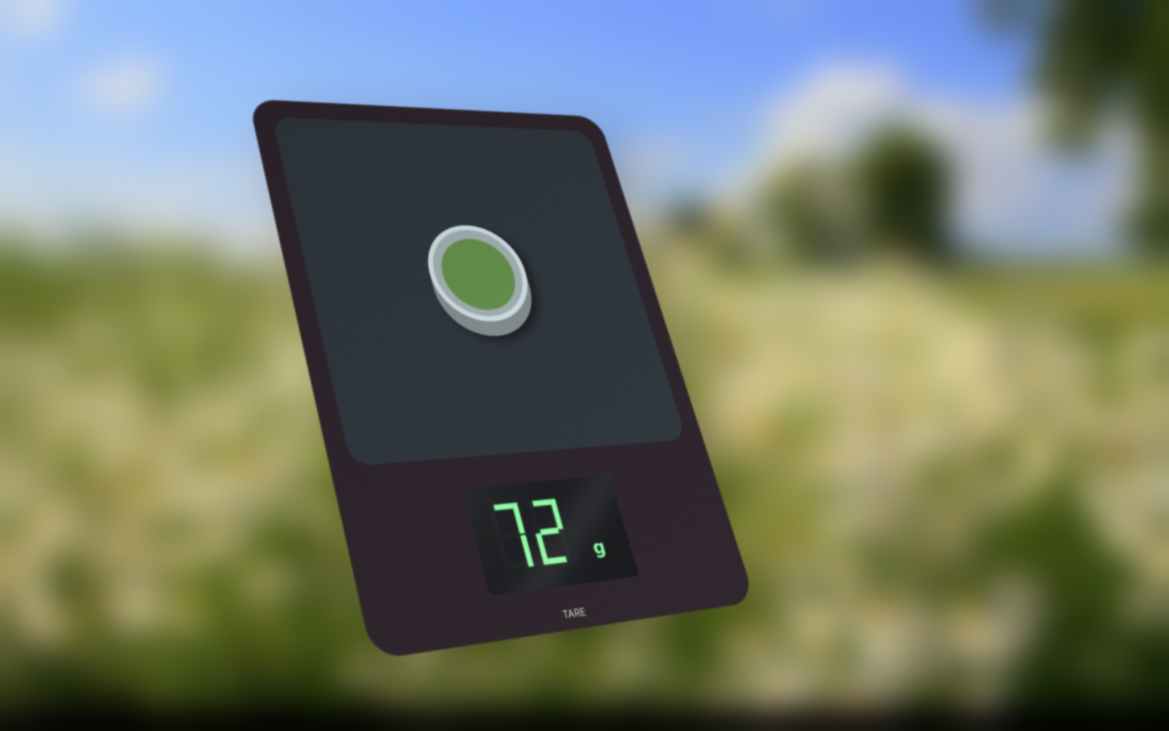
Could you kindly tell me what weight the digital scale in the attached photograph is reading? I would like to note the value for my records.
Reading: 72 g
